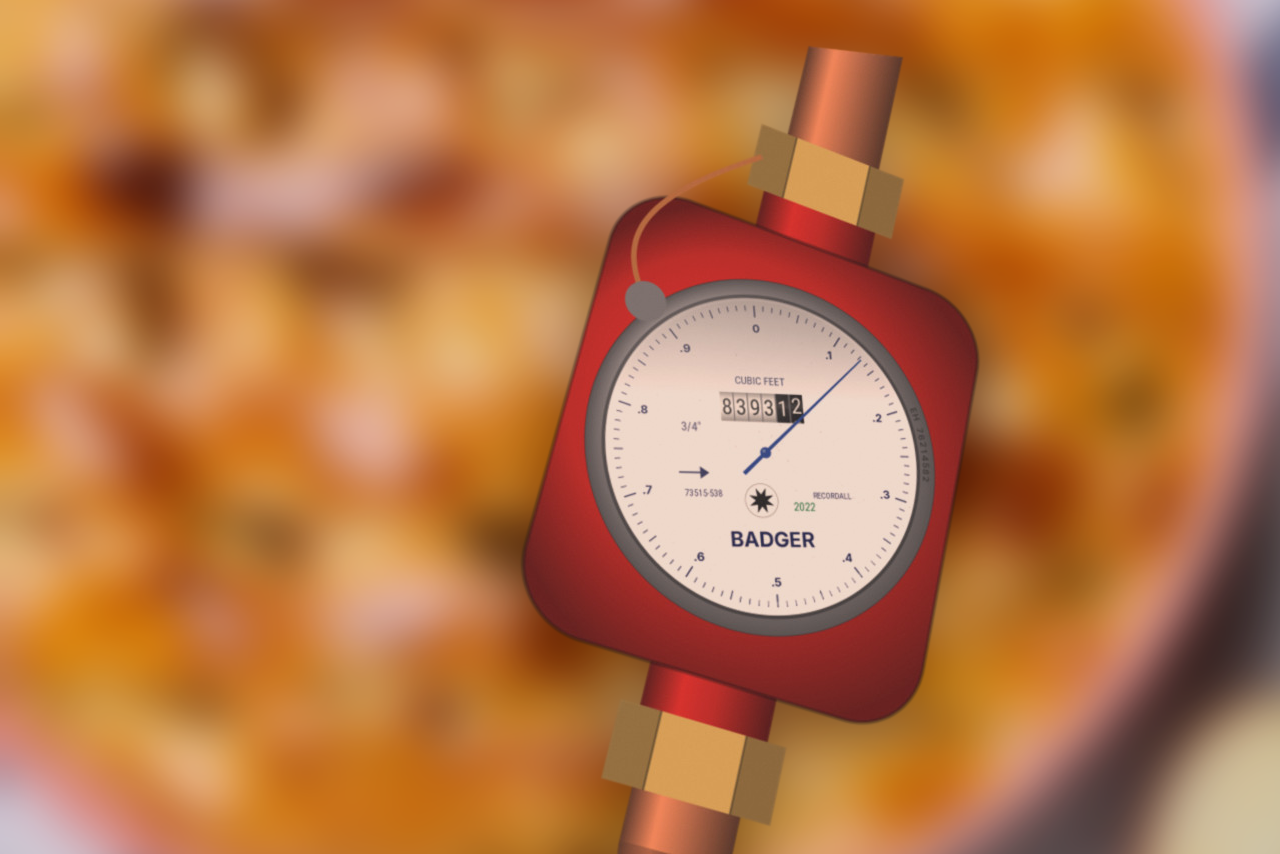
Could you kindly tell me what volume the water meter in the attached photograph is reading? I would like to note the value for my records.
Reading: 839312.13 ft³
